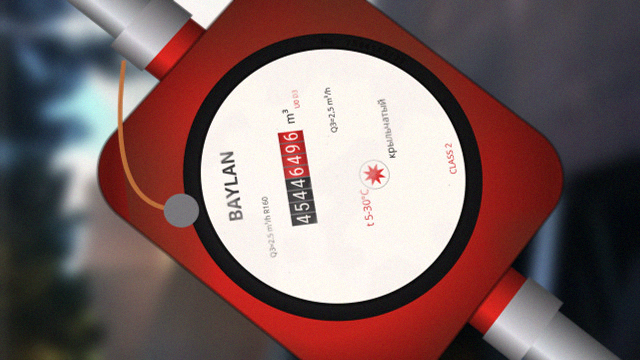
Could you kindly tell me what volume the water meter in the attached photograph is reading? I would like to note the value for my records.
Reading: 4544.6496 m³
